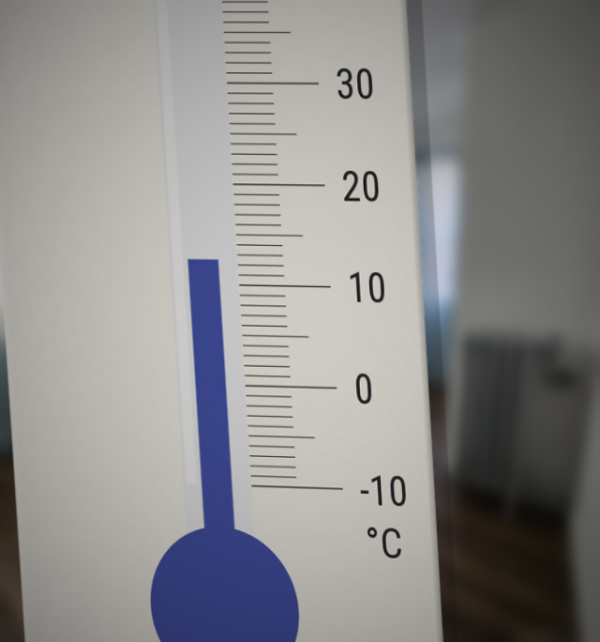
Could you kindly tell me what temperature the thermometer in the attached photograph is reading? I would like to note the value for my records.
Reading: 12.5 °C
